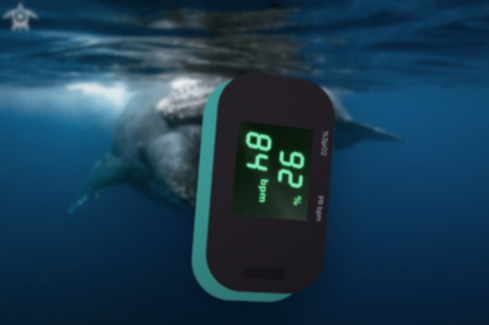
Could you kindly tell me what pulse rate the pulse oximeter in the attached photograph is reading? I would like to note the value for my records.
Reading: 84 bpm
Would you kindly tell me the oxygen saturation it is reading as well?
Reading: 92 %
